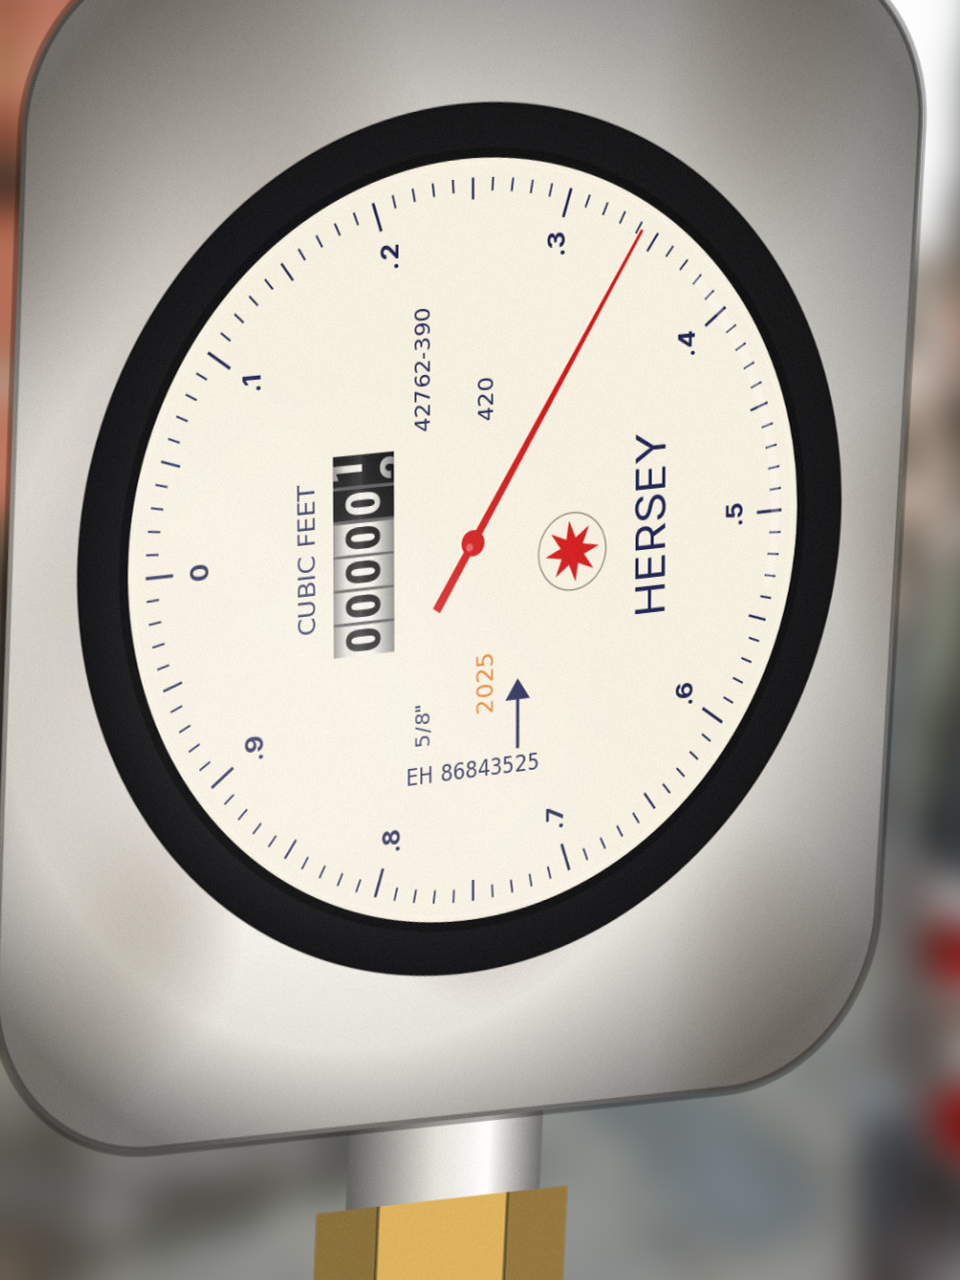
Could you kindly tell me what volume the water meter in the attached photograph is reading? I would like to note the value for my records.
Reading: 1.34 ft³
